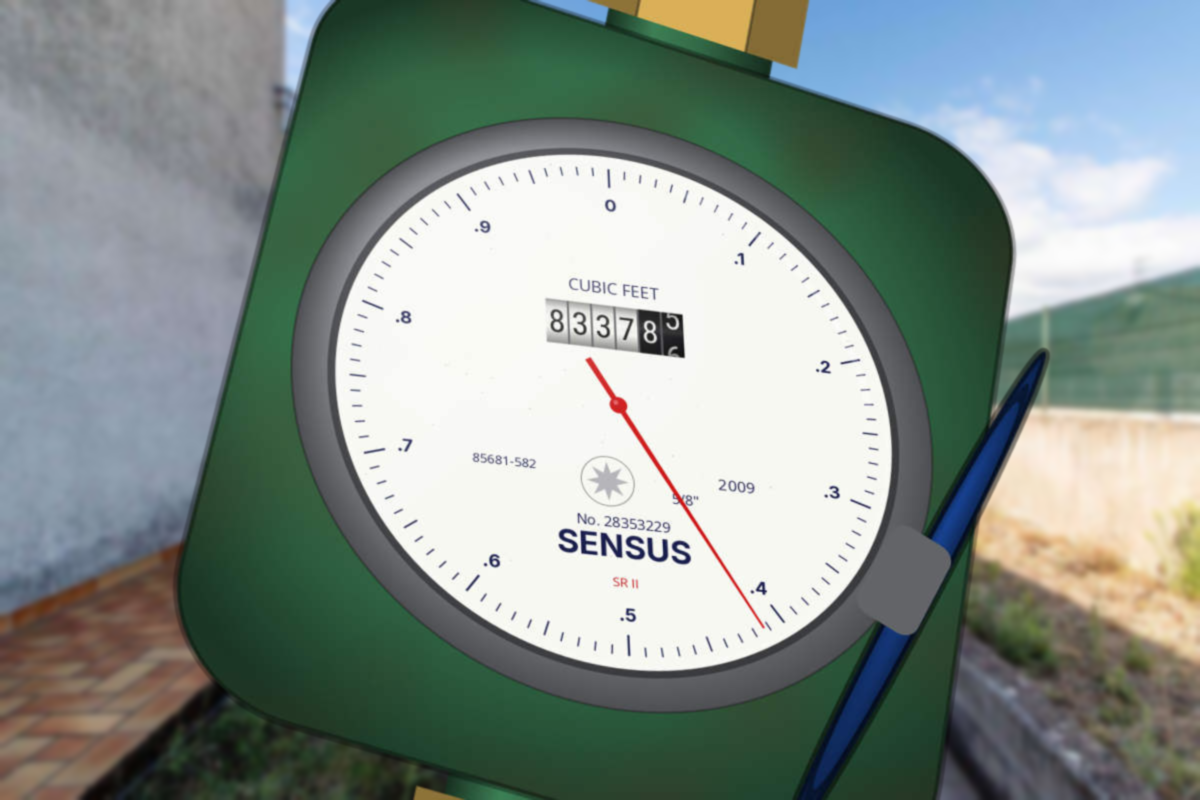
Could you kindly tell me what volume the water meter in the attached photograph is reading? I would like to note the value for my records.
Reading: 833785.41 ft³
